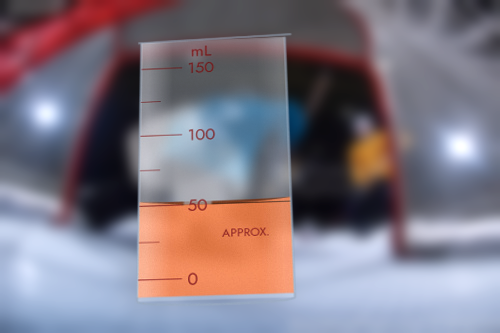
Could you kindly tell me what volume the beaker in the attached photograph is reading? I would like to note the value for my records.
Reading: 50 mL
